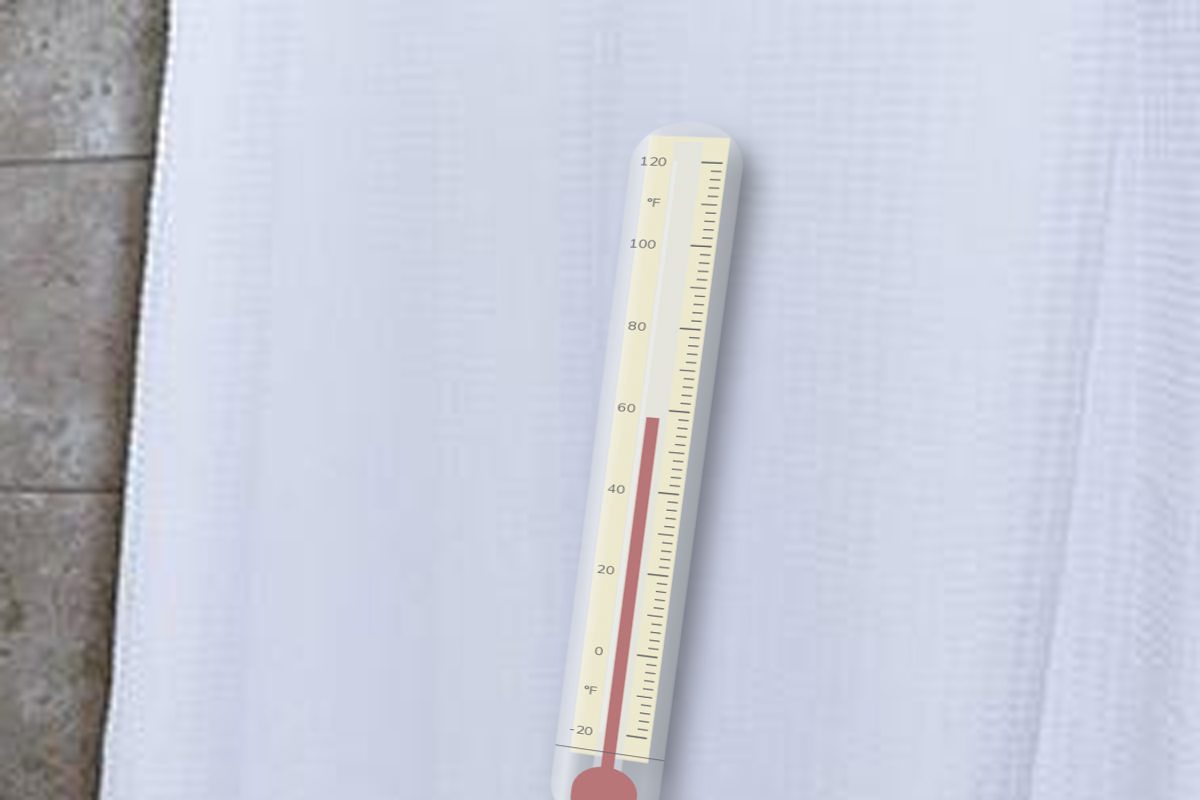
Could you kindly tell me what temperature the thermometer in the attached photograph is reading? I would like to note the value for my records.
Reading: 58 °F
